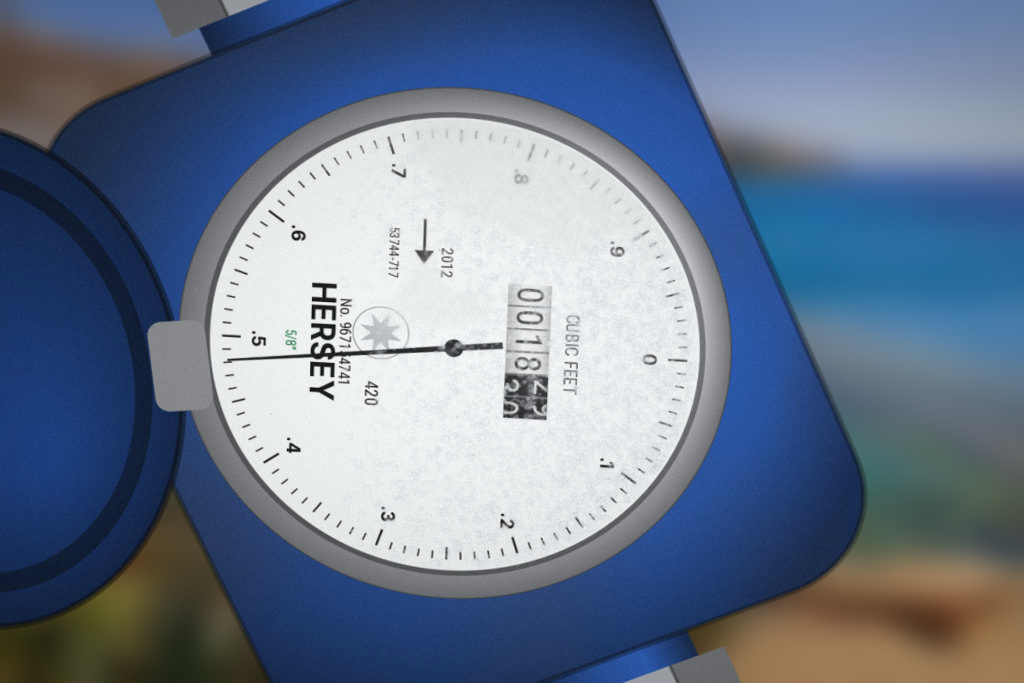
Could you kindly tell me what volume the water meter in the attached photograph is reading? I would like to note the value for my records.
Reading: 1829.48 ft³
